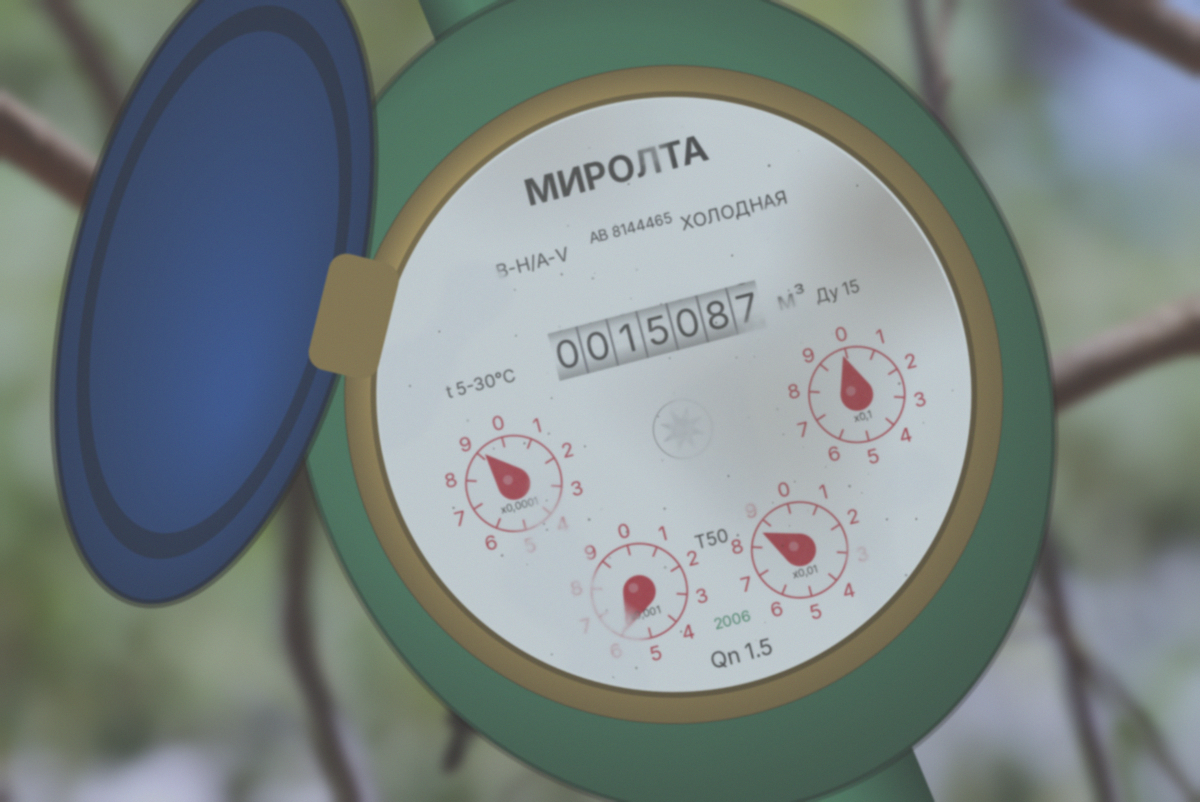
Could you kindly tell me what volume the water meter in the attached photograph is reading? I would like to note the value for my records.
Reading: 15086.9859 m³
